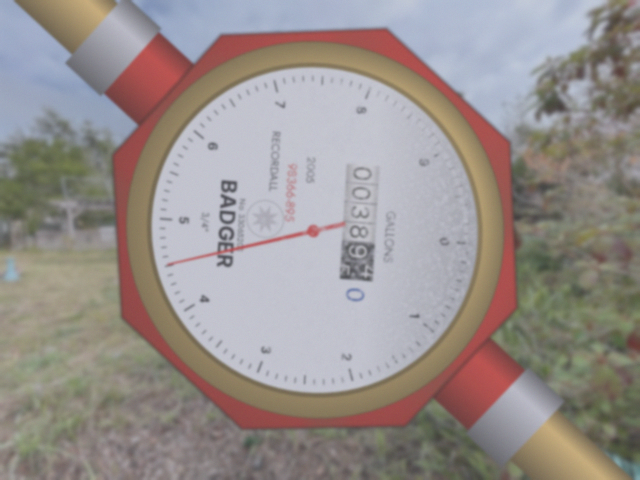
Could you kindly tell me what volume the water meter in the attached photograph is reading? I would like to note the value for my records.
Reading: 38944.5 gal
